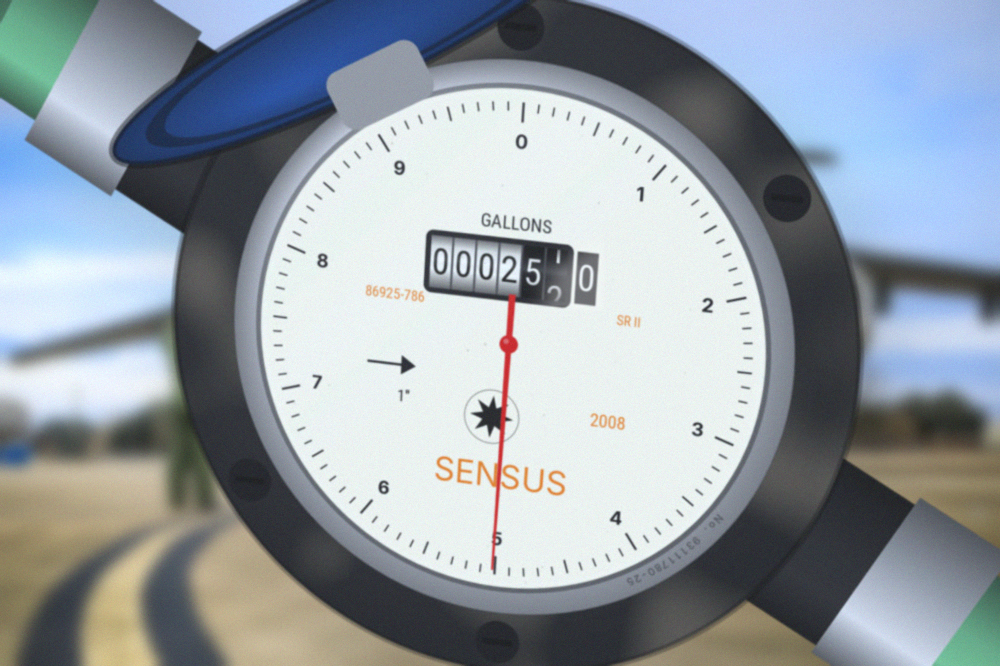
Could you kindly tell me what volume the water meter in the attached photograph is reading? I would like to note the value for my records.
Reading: 2515.0 gal
